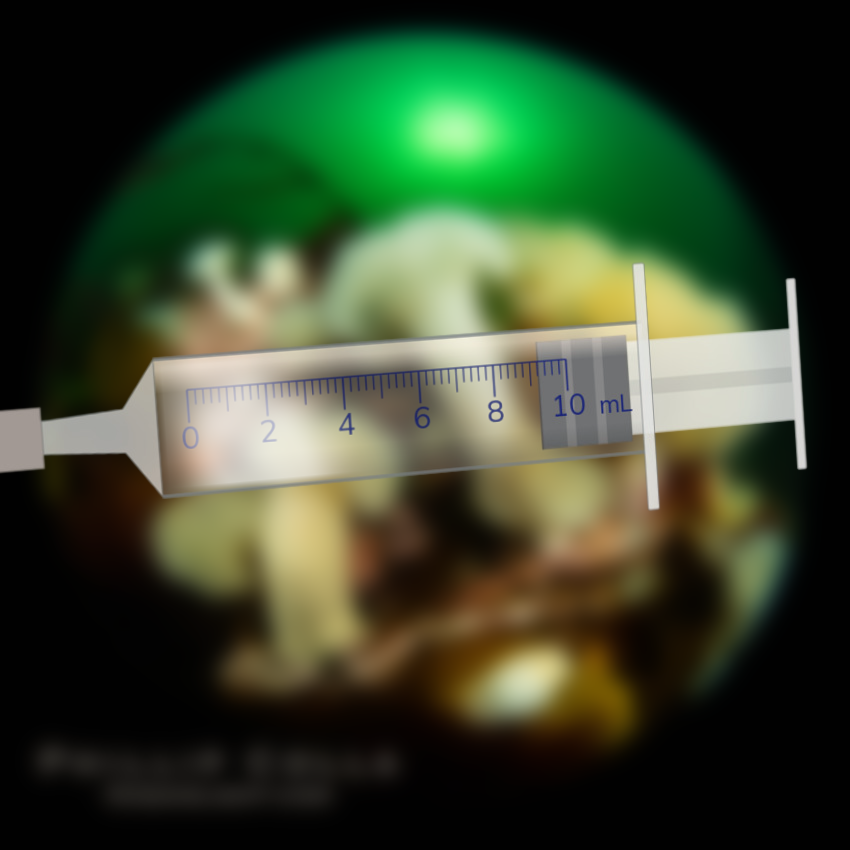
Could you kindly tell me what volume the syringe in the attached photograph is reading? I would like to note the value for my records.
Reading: 9.2 mL
